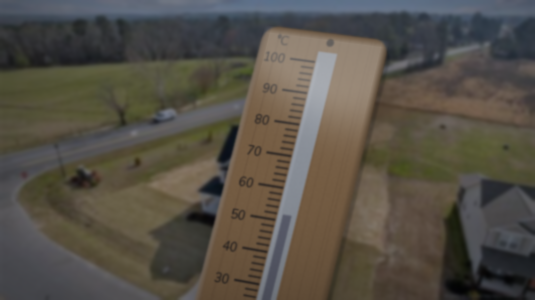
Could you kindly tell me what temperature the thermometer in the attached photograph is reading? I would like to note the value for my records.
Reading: 52 °C
